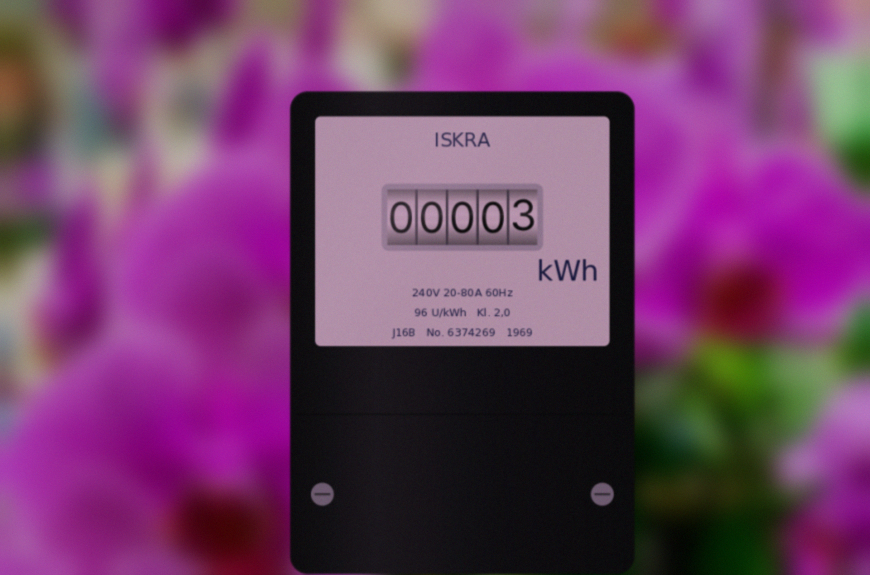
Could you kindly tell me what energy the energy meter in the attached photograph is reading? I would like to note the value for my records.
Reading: 3 kWh
